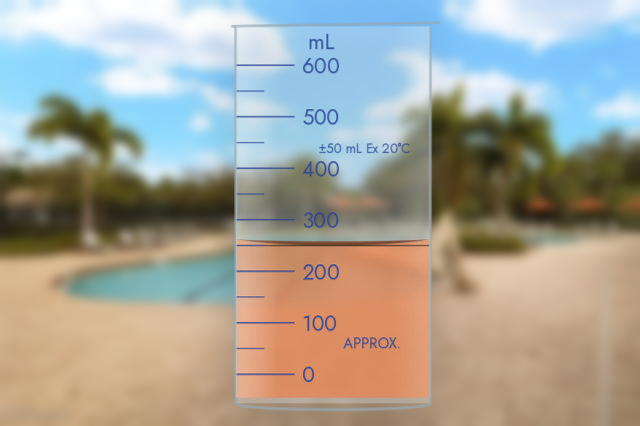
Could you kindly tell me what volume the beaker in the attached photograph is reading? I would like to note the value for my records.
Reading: 250 mL
